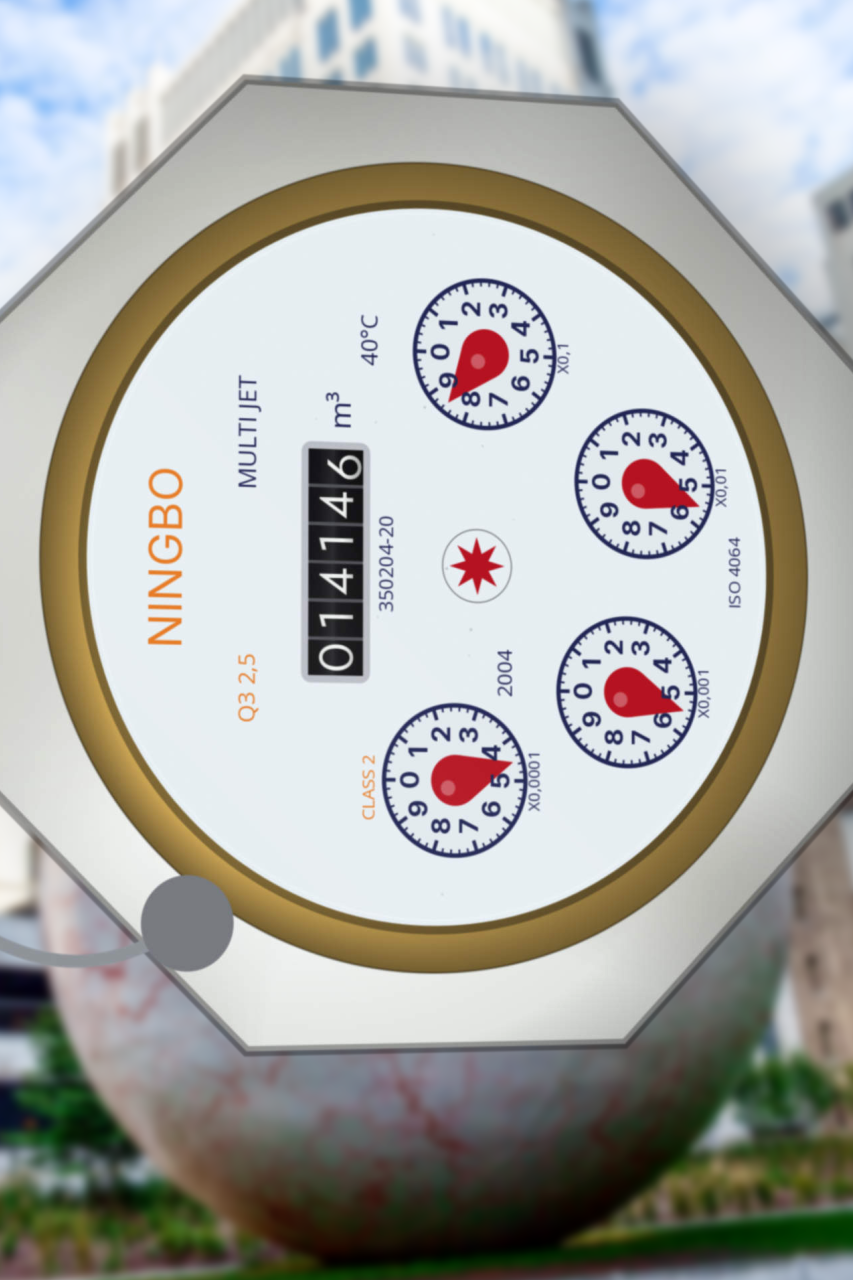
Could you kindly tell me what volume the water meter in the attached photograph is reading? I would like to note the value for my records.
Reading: 14145.8554 m³
